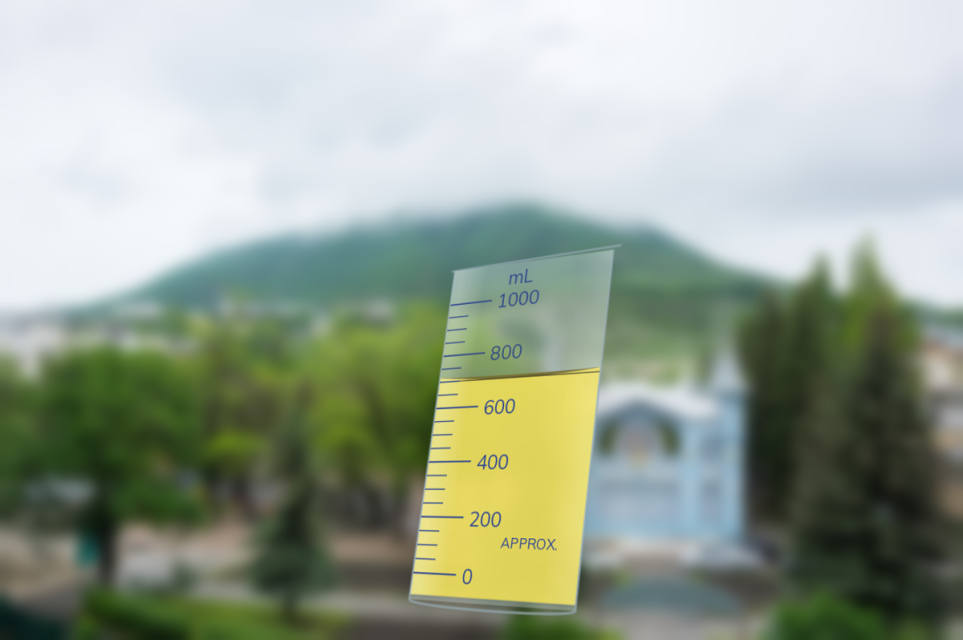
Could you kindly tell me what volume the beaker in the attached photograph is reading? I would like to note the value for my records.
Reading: 700 mL
